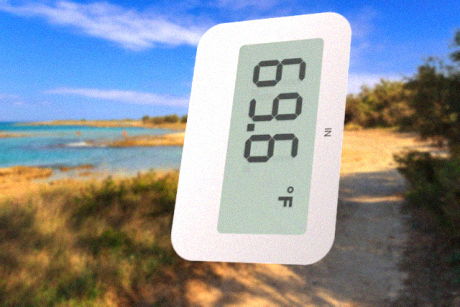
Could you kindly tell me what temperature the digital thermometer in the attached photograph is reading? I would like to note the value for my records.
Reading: 69.6 °F
